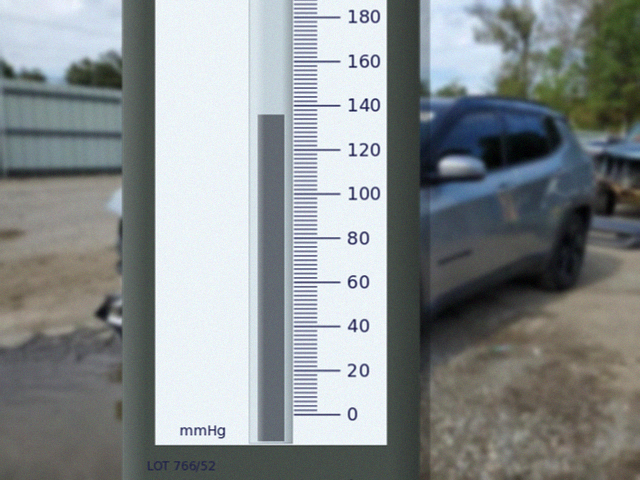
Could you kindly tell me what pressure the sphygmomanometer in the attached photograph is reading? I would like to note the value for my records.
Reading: 136 mmHg
